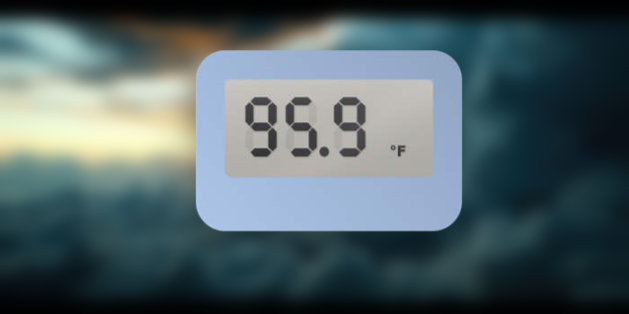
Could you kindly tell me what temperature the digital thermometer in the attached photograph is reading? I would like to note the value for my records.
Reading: 95.9 °F
